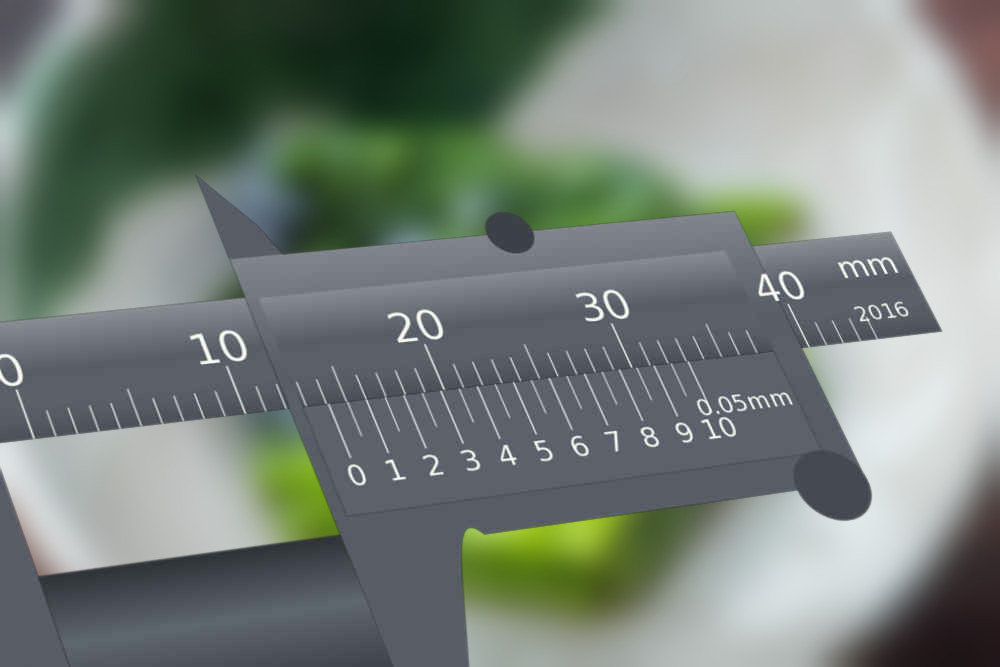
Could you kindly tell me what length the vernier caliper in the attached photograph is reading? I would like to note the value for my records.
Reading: 14.1 mm
